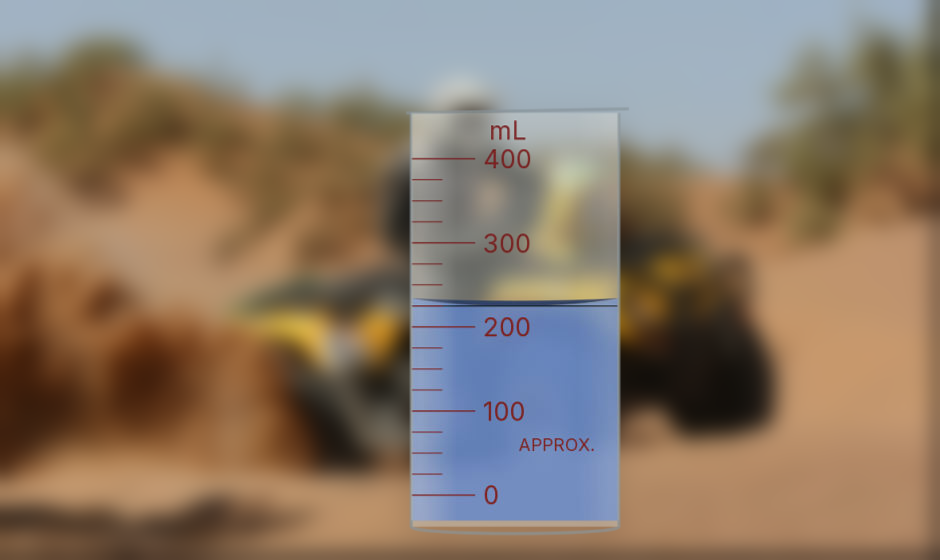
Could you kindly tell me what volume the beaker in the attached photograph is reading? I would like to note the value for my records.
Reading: 225 mL
